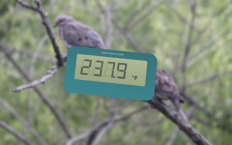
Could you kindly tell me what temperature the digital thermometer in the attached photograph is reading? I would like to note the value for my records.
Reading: 237.9 °F
